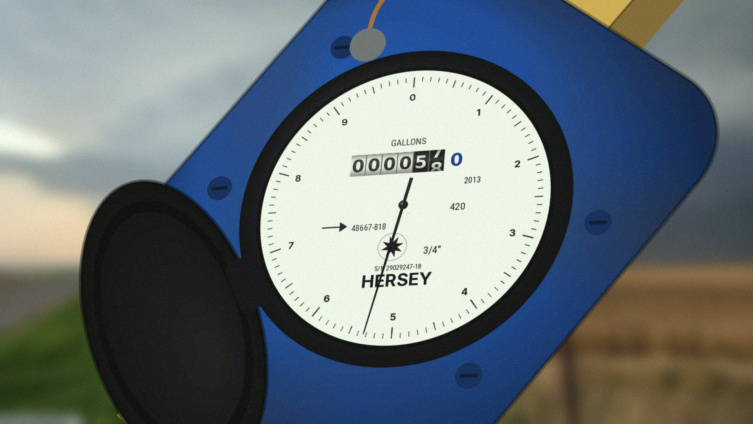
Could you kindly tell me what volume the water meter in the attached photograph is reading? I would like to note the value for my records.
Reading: 575.3 gal
